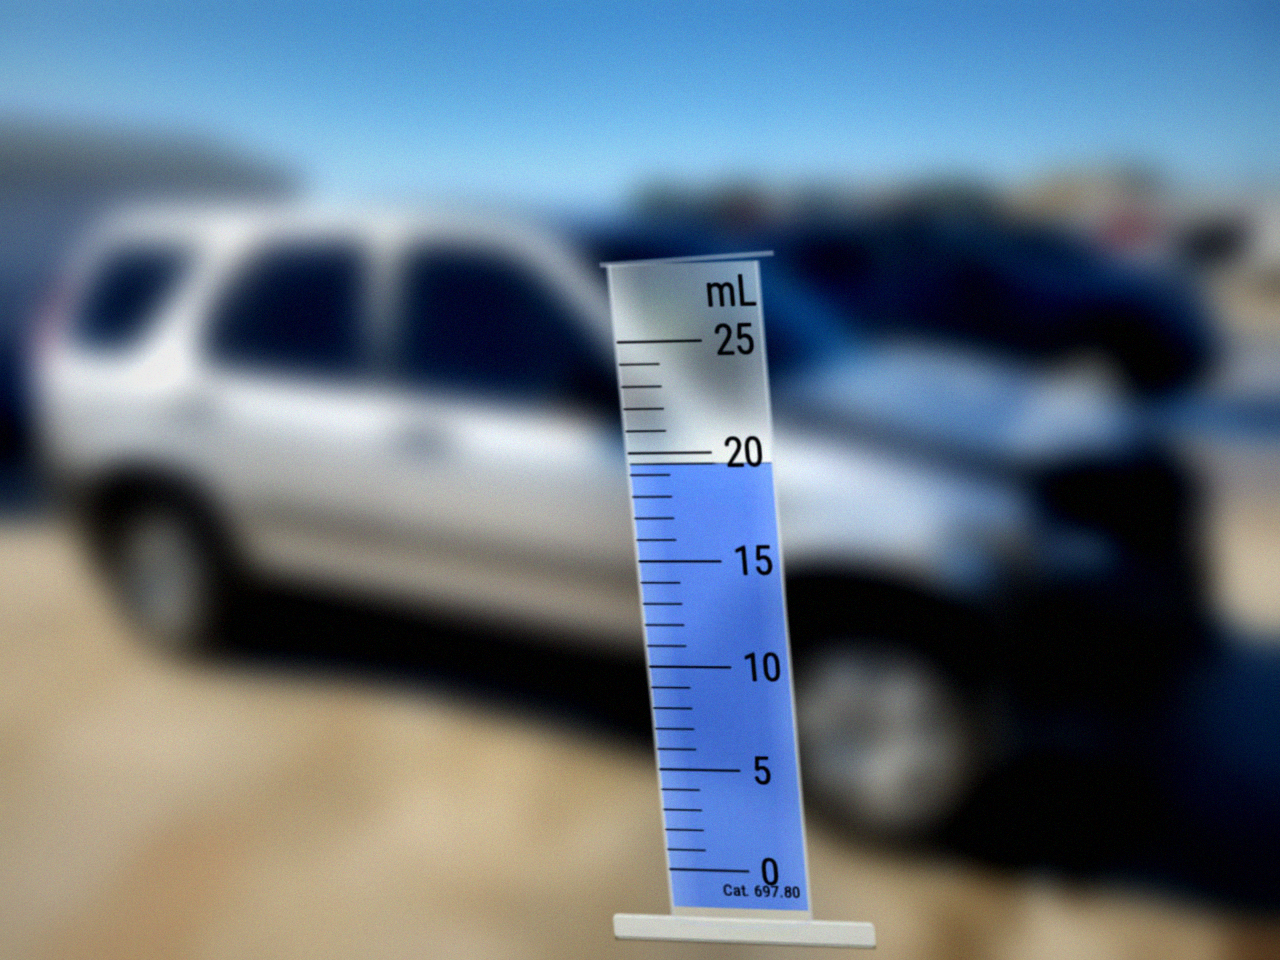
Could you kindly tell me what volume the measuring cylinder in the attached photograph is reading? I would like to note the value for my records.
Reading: 19.5 mL
